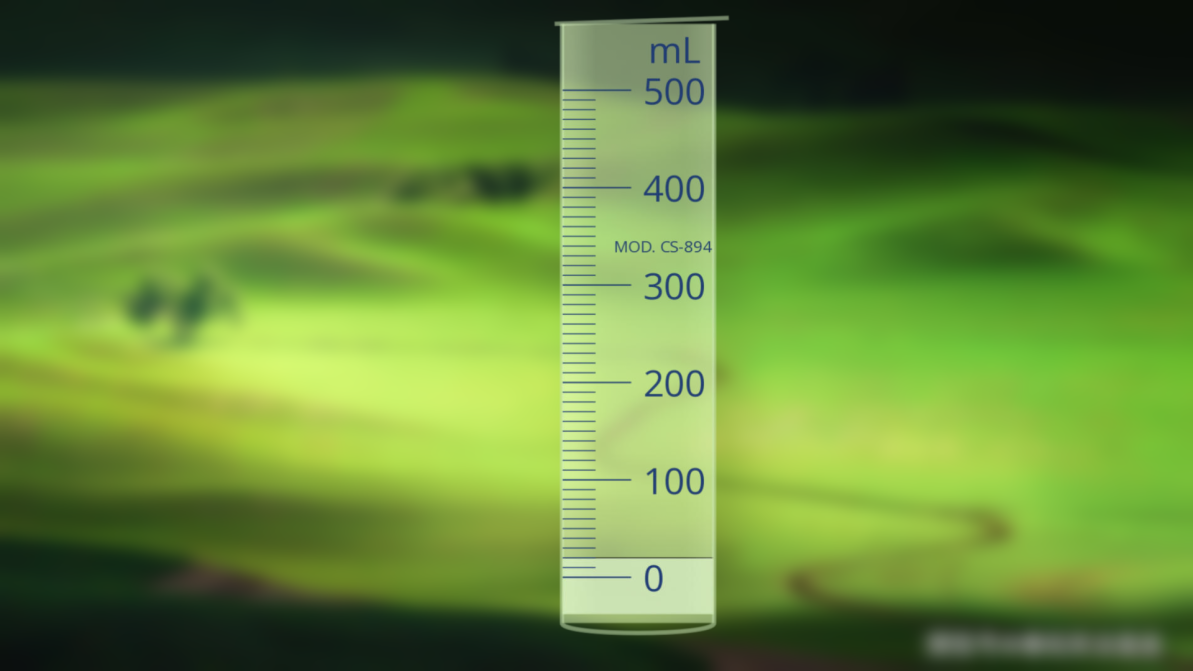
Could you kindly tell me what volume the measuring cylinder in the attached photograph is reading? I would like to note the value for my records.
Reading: 20 mL
